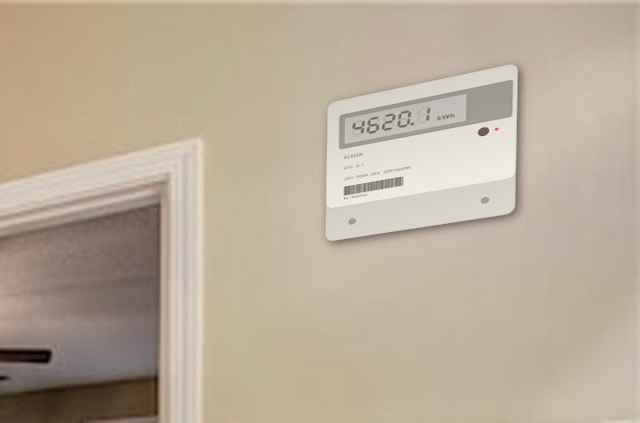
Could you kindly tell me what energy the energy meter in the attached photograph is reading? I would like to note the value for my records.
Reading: 4620.1 kWh
